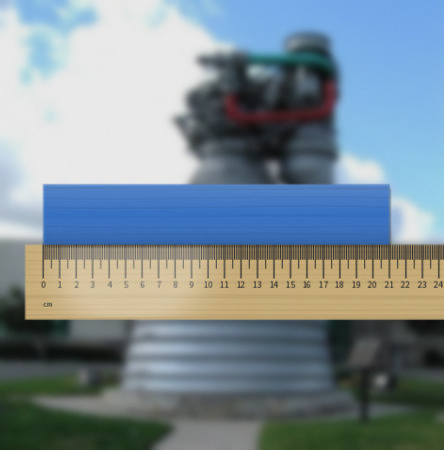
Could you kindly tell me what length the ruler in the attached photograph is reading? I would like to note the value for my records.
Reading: 21 cm
